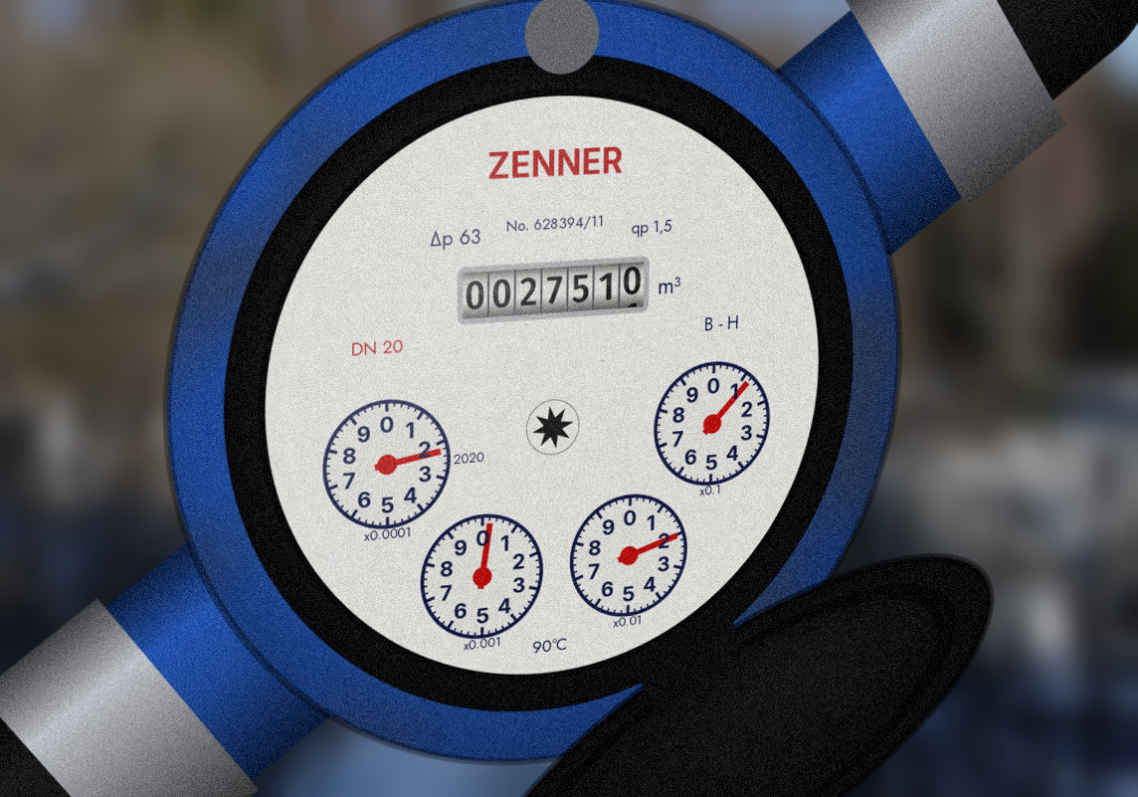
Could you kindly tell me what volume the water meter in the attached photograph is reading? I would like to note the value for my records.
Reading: 27510.1202 m³
